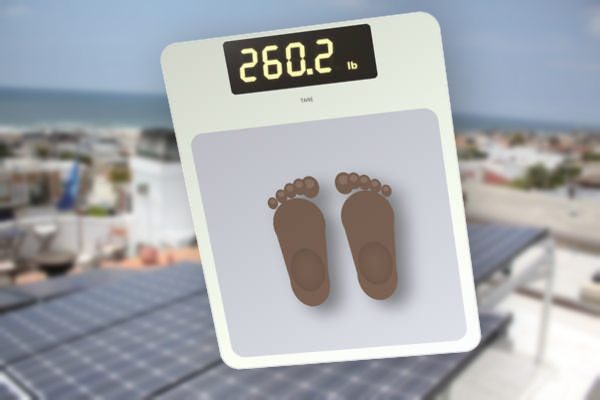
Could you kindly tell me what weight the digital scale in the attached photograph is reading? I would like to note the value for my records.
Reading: 260.2 lb
